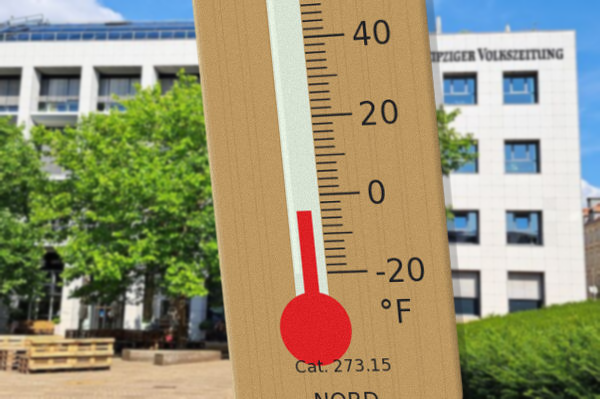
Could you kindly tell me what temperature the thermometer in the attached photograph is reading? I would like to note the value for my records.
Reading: -4 °F
